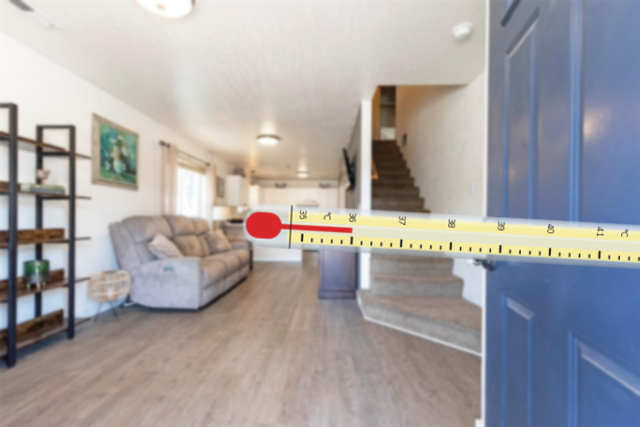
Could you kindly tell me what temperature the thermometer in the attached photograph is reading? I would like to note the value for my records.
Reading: 36 °C
